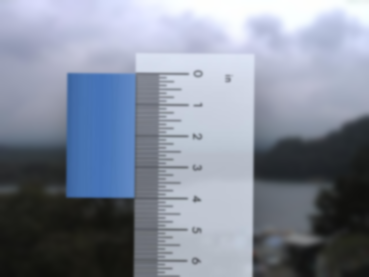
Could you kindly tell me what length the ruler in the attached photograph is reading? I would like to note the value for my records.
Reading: 4 in
